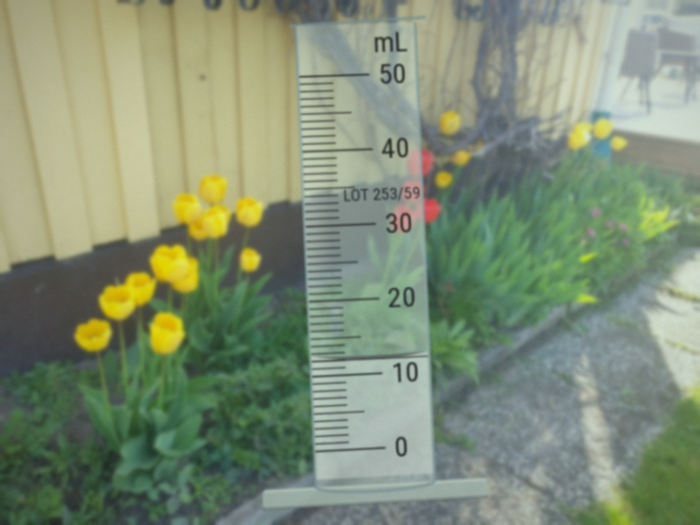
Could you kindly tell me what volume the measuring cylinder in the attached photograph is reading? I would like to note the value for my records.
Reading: 12 mL
